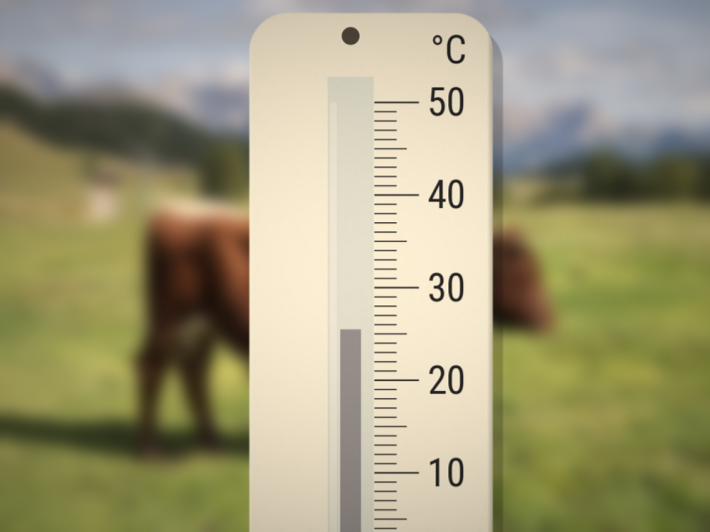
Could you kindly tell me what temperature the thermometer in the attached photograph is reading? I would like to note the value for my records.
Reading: 25.5 °C
